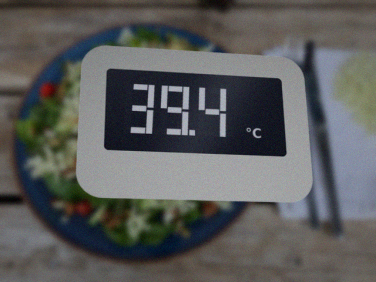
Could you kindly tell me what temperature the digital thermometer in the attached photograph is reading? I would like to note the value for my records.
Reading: 39.4 °C
